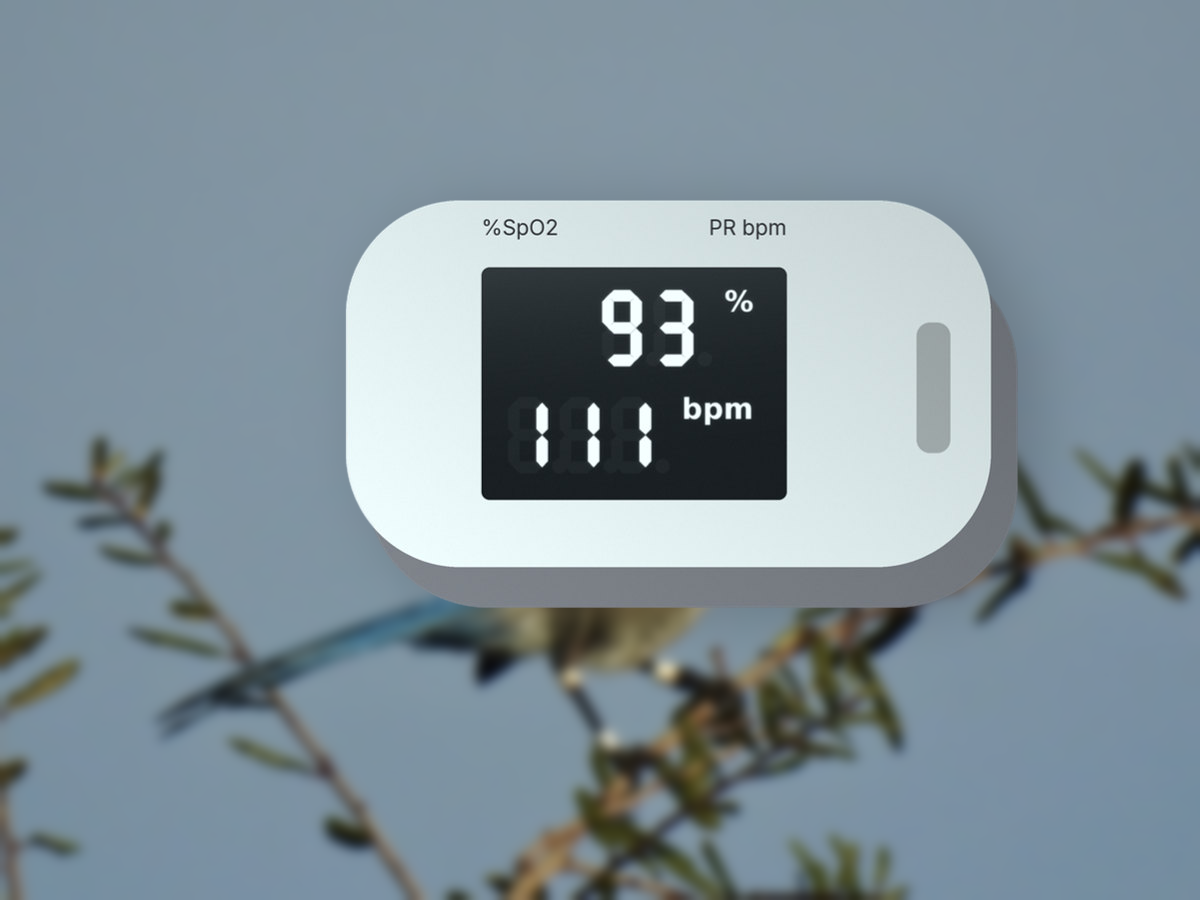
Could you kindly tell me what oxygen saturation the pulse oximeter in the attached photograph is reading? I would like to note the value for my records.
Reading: 93 %
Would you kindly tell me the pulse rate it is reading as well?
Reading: 111 bpm
